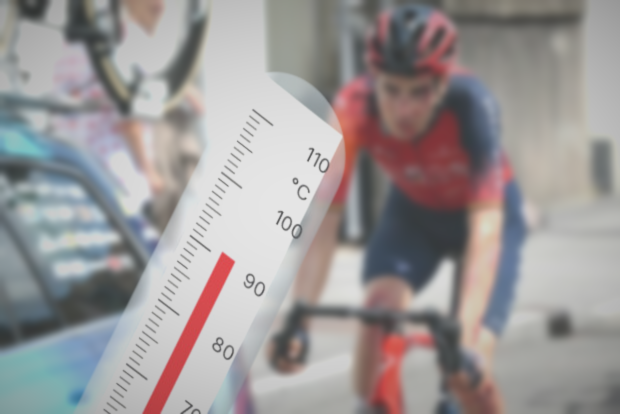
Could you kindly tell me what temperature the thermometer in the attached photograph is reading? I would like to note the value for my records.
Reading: 91 °C
